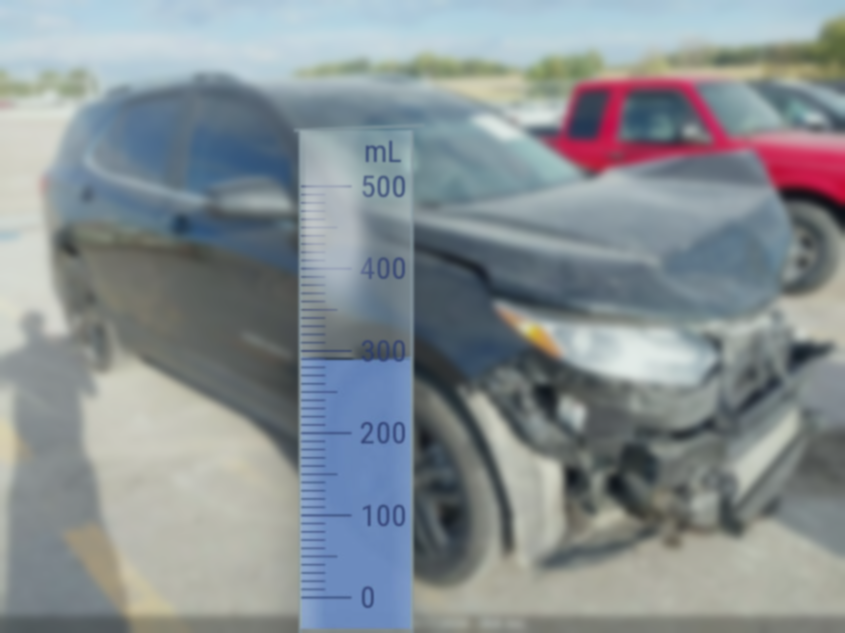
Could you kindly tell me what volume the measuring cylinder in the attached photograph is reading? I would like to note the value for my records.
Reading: 290 mL
